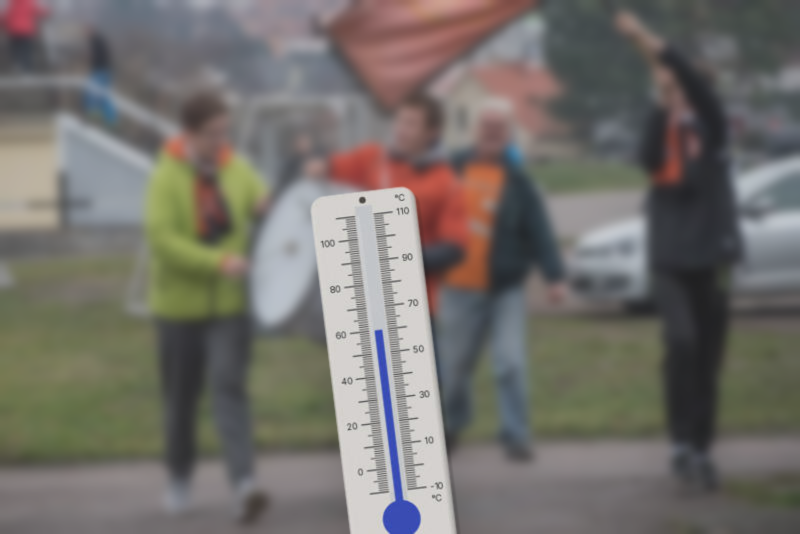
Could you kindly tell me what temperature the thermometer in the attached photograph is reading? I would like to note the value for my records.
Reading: 60 °C
